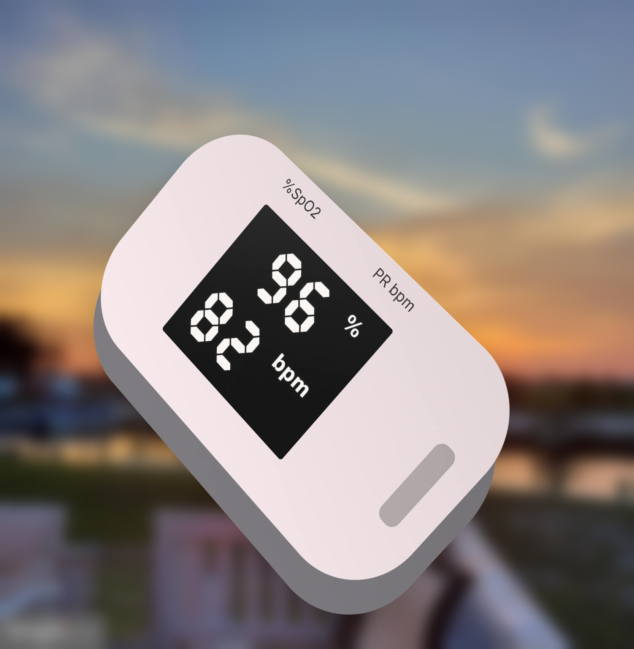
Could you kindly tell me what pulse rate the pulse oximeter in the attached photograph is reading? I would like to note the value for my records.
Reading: 82 bpm
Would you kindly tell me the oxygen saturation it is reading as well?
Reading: 96 %
